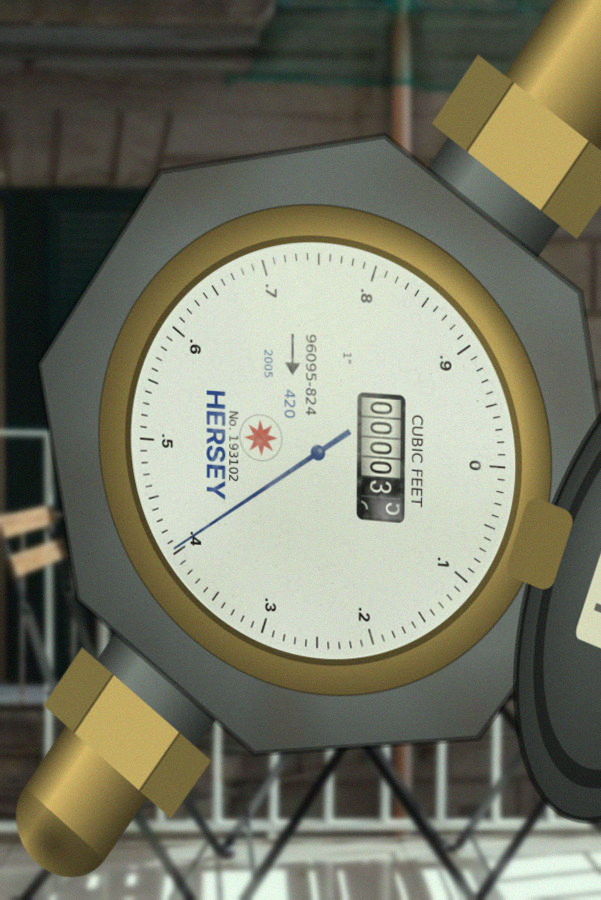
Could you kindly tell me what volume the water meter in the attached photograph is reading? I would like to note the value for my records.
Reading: 35.40 ft³
